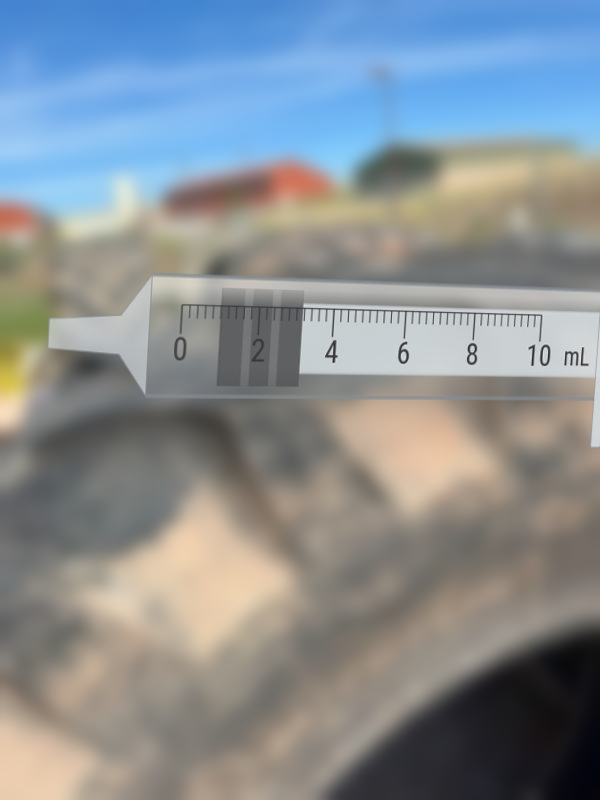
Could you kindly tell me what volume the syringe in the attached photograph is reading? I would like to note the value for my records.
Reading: 1 mL
